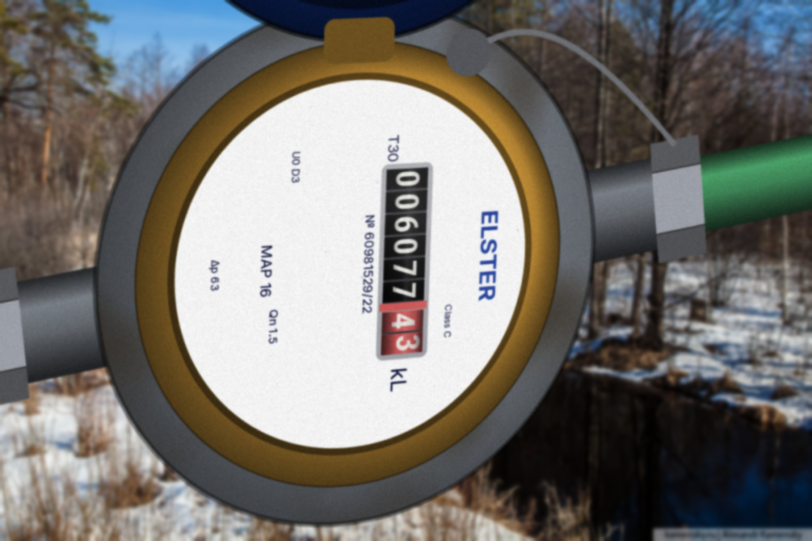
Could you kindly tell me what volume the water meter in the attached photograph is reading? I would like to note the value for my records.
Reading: 6077.43 kL
